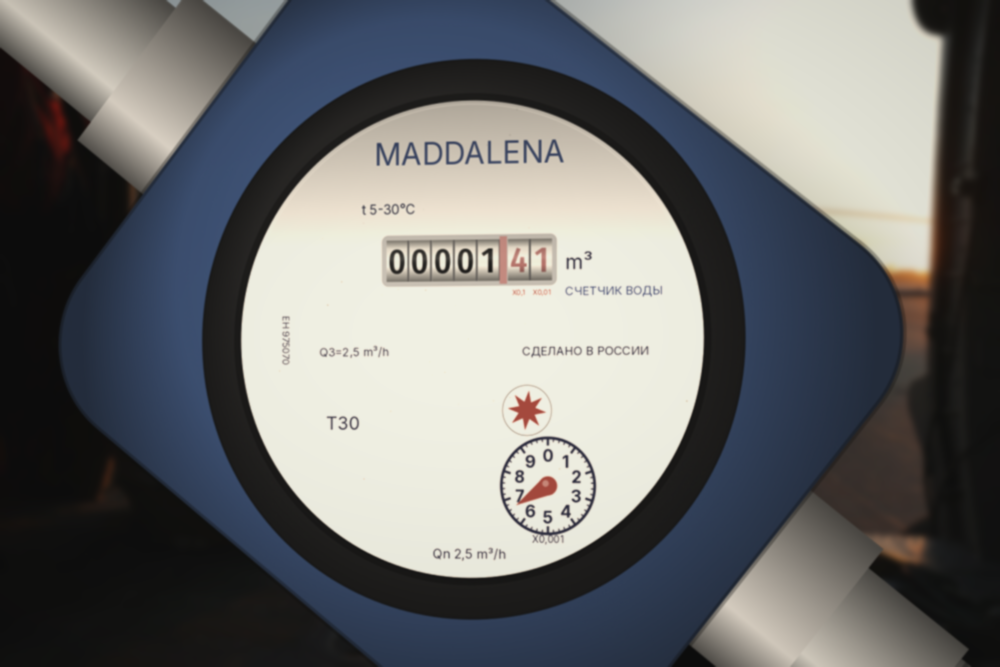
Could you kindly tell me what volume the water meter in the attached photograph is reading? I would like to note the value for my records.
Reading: 1.416 m³
